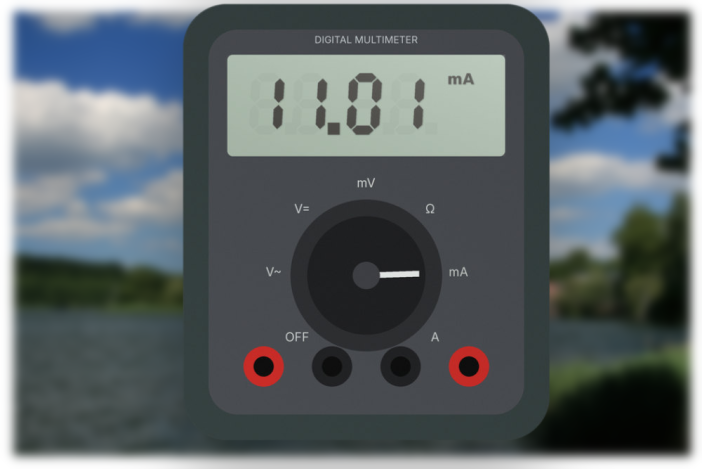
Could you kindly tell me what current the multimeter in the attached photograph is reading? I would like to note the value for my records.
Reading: 11.01 mA
